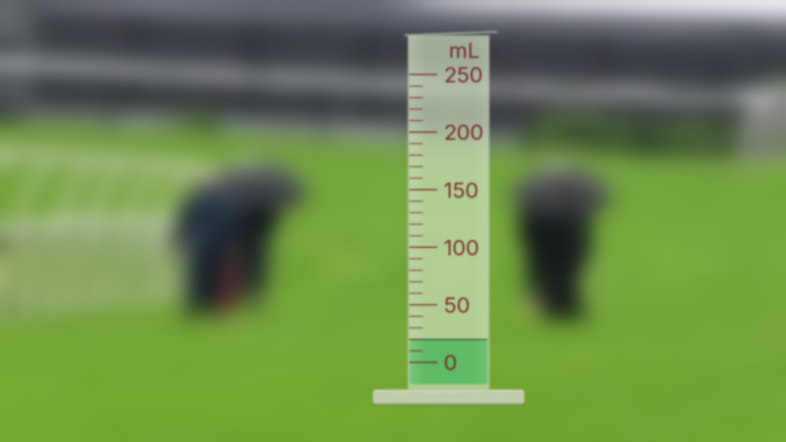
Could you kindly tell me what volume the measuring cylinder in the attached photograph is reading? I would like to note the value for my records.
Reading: 20 mL
